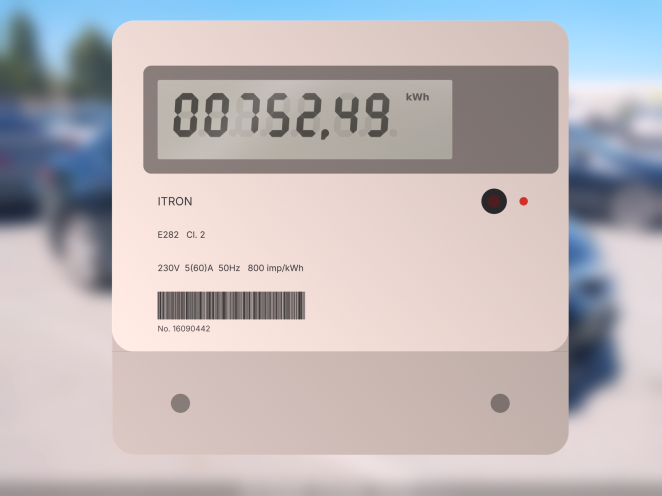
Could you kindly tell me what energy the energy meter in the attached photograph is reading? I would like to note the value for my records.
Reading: 752.49 kWh
